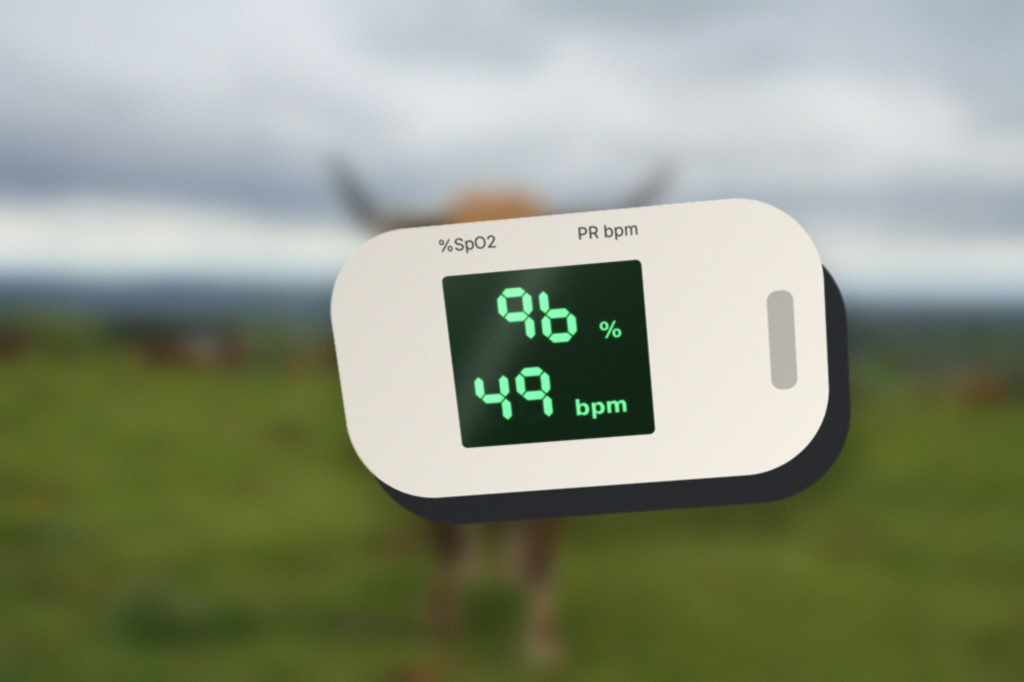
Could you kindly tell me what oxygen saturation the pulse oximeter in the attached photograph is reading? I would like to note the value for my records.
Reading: 96 %
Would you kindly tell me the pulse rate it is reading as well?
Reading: 49 bpm
